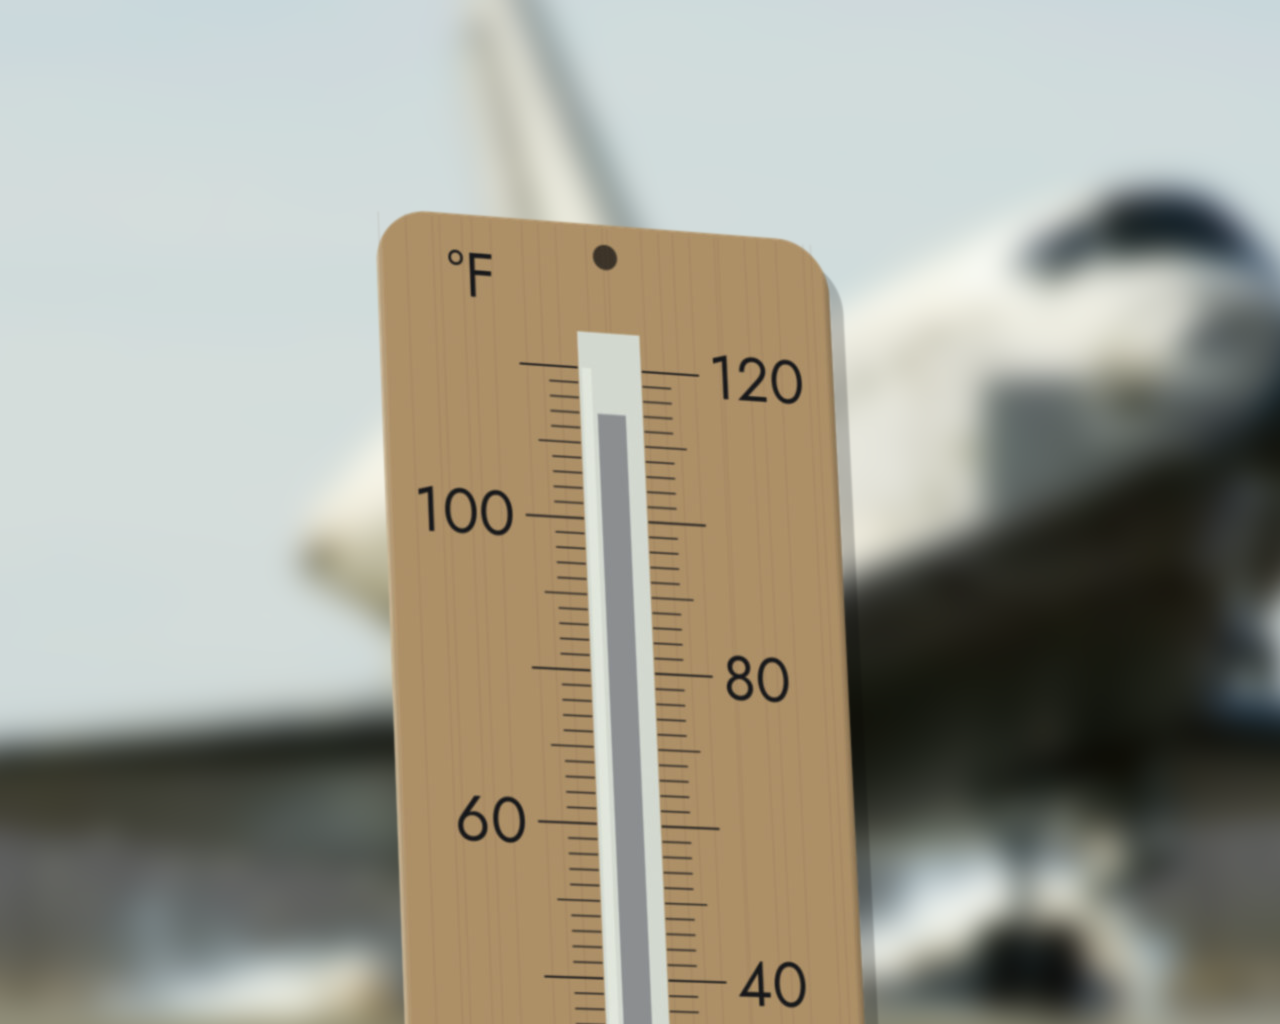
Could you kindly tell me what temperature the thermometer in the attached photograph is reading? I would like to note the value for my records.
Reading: 114 °F
